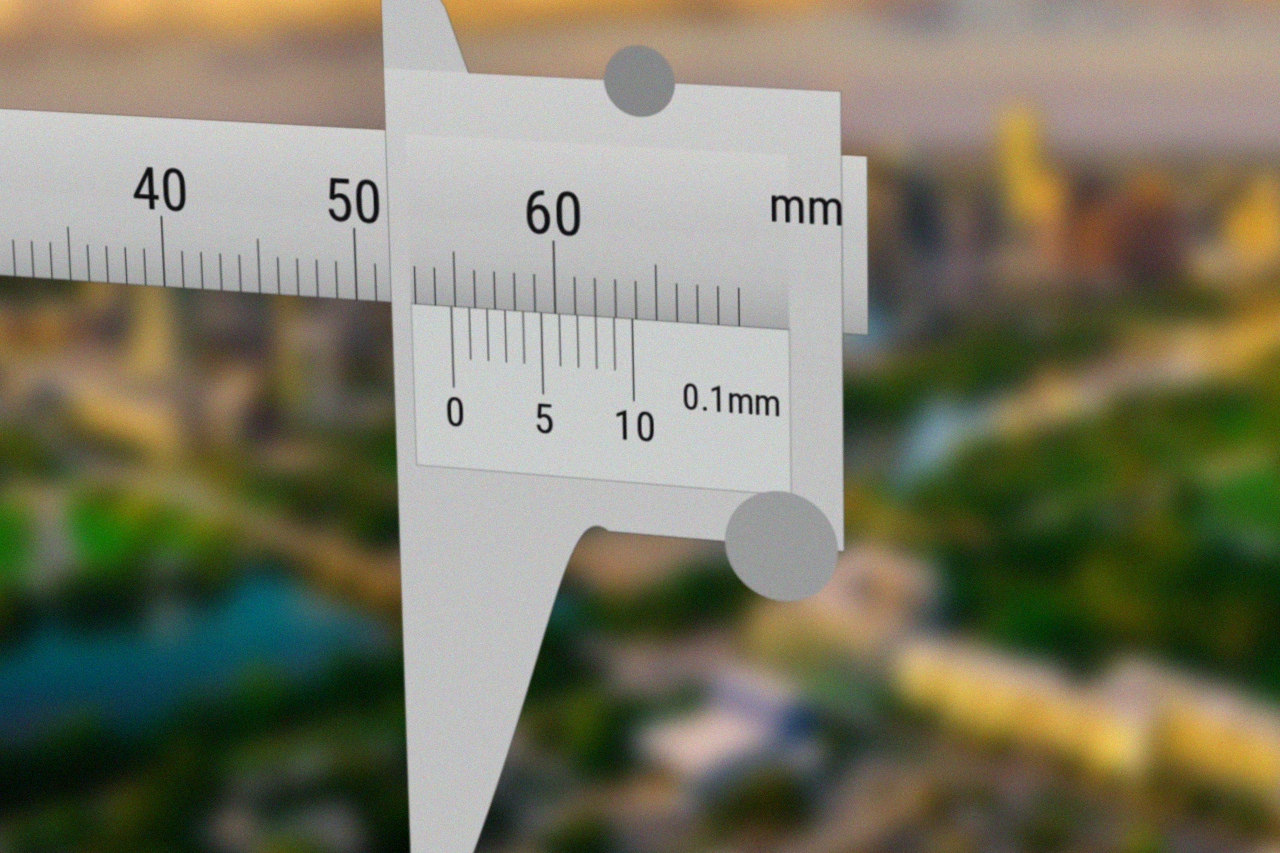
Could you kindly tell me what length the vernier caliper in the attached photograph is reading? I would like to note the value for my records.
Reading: 54.8 mm
